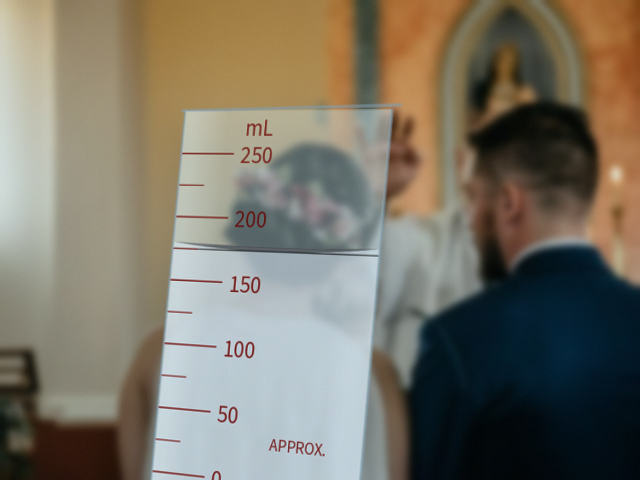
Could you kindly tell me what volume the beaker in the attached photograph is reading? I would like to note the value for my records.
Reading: 175 mL
